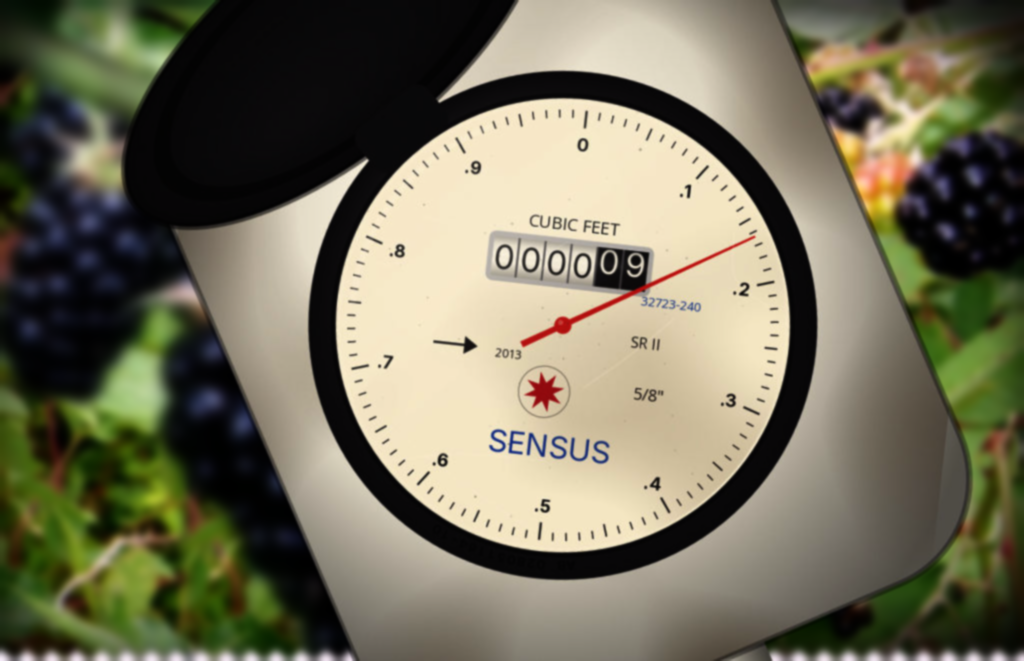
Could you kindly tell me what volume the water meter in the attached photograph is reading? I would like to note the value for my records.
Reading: 9.16 ft³
